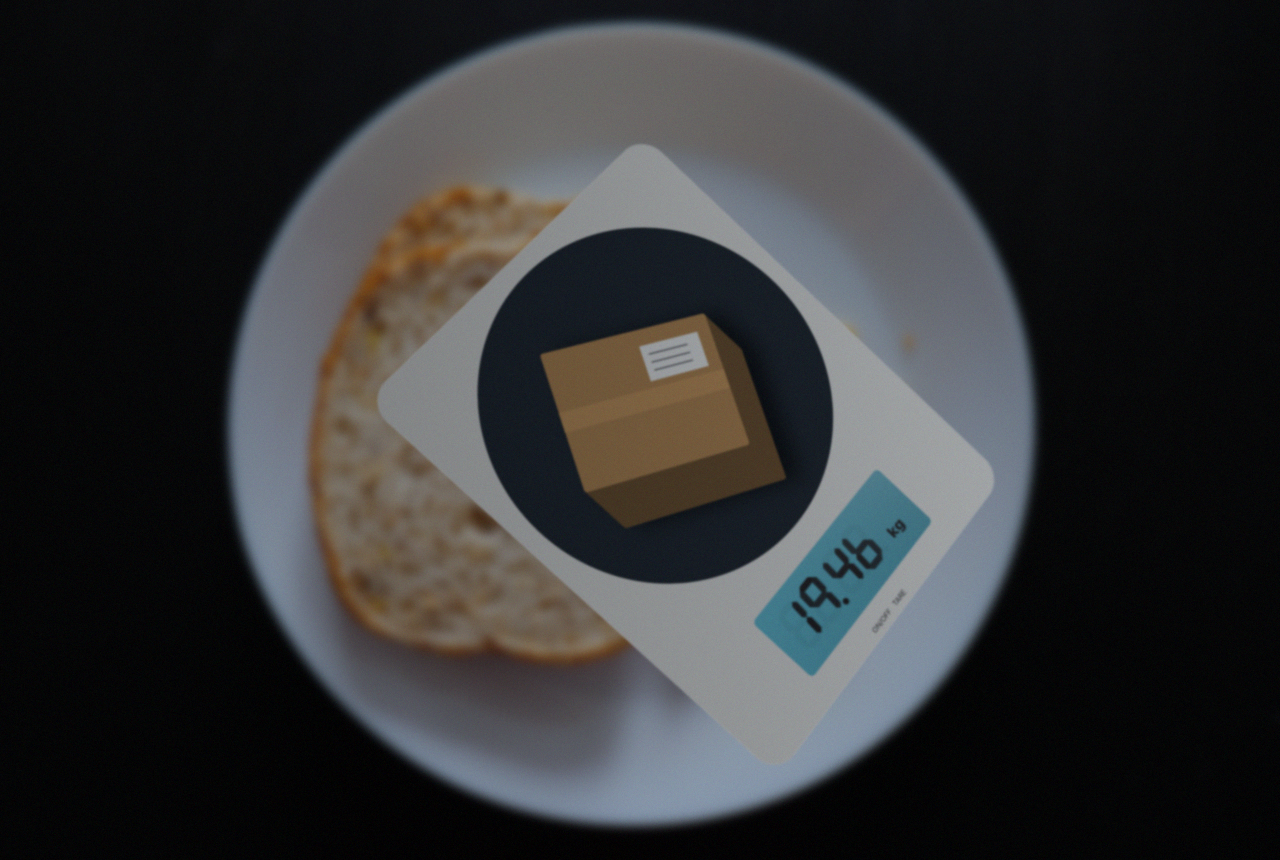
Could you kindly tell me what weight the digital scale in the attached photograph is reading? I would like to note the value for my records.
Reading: 19.46 kg
